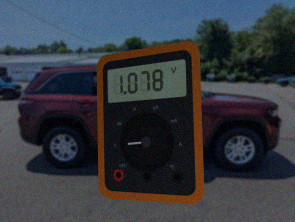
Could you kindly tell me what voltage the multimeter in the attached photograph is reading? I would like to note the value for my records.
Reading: 1.078 V
